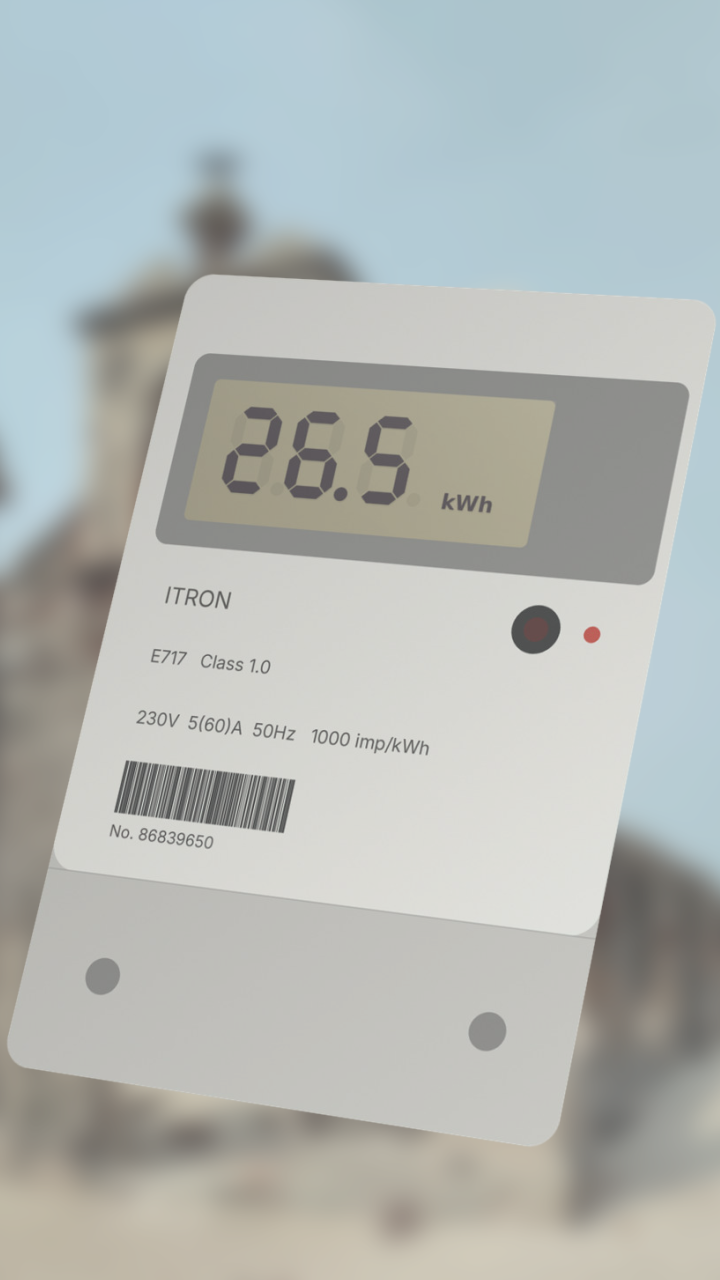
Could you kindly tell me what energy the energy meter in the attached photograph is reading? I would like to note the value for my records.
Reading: 26.5 kWh
